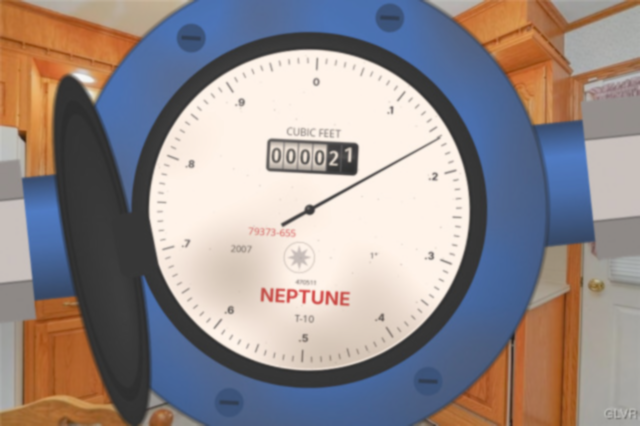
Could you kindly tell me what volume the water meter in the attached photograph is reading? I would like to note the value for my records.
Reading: 21.16 ft³
